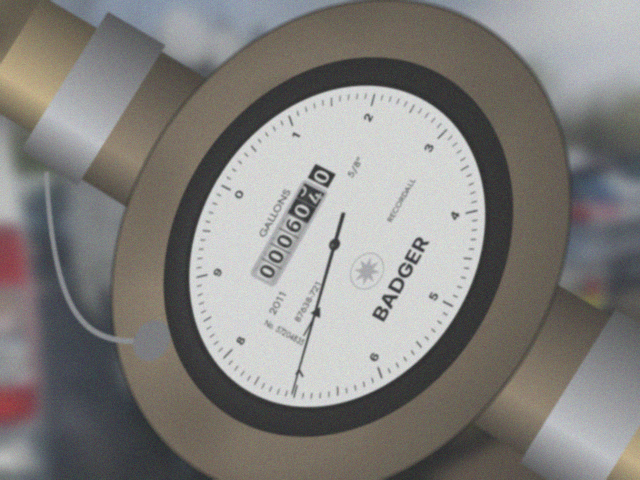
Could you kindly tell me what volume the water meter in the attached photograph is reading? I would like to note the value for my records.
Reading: 6037.0 gal
